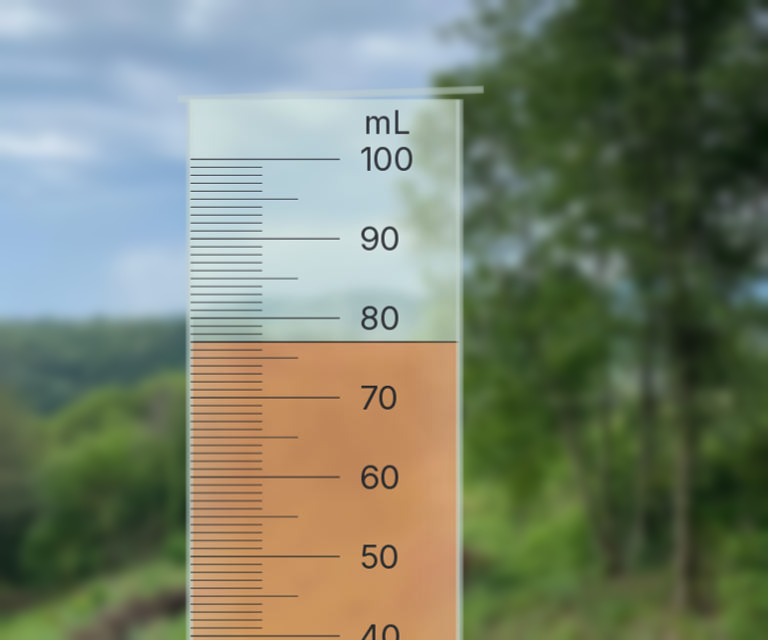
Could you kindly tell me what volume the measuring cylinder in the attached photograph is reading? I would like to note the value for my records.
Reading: 77 mL
